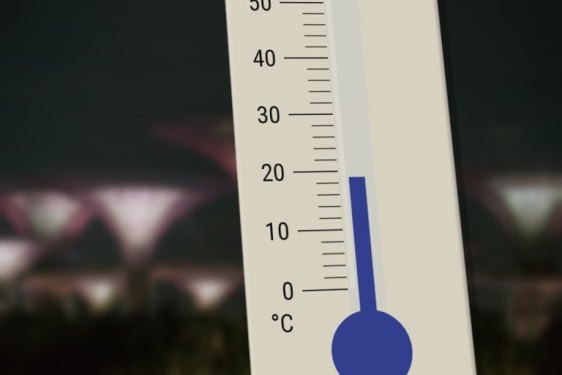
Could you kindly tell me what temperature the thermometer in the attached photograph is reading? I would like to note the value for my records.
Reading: 19 °C
